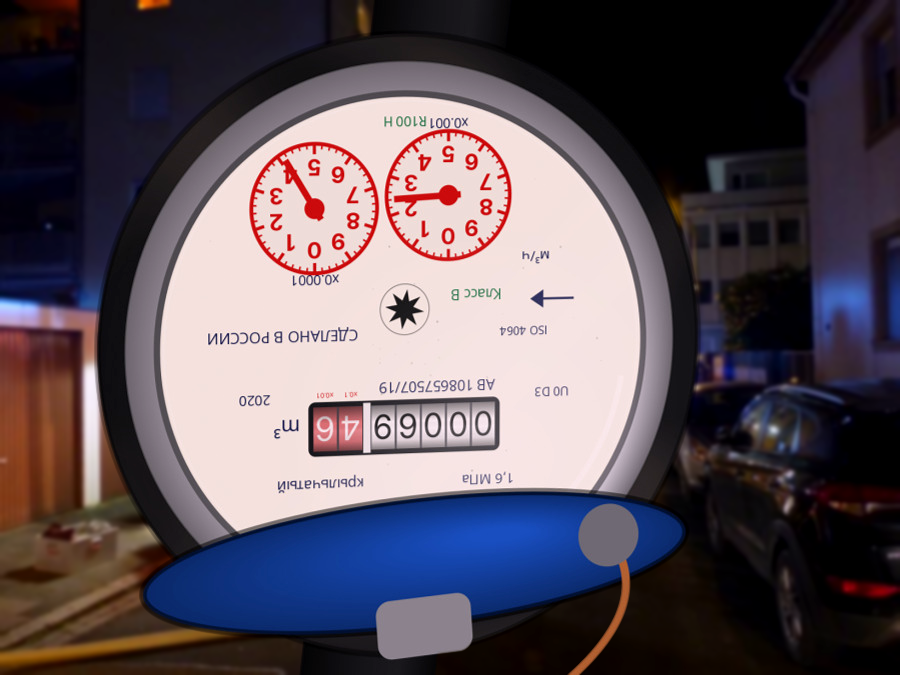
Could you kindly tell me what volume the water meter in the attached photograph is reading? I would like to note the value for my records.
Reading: 69.4624 m³
